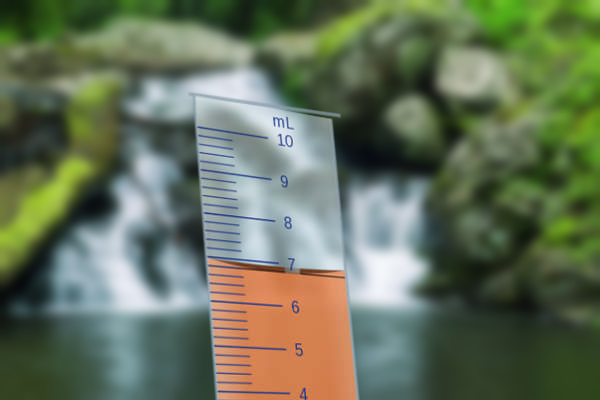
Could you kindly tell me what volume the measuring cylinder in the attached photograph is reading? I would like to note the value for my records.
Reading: 6.8 mL
